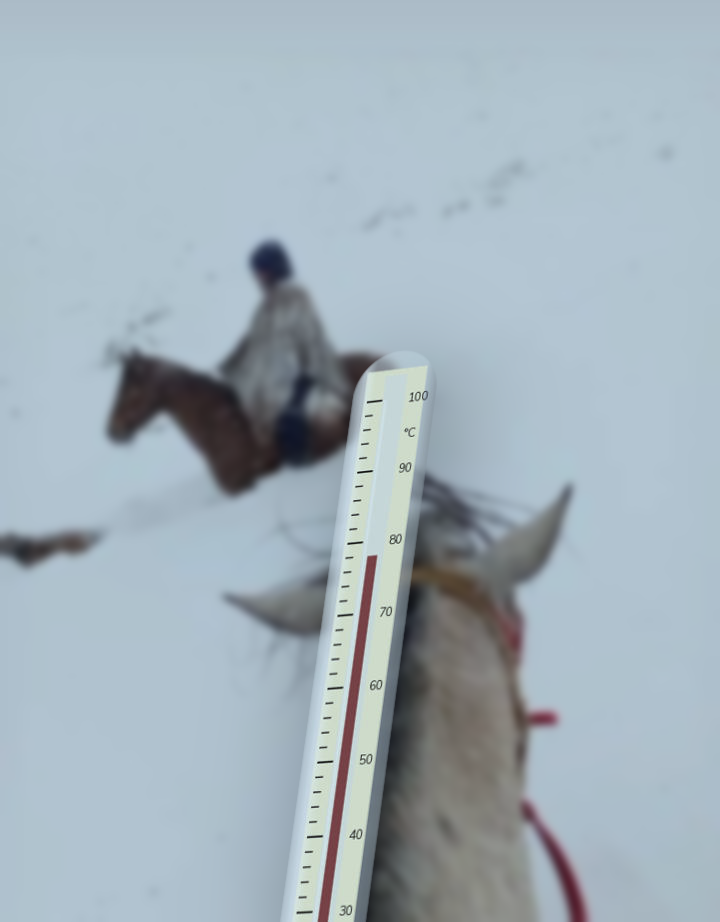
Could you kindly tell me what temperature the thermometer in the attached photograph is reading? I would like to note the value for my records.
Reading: 78 °C
